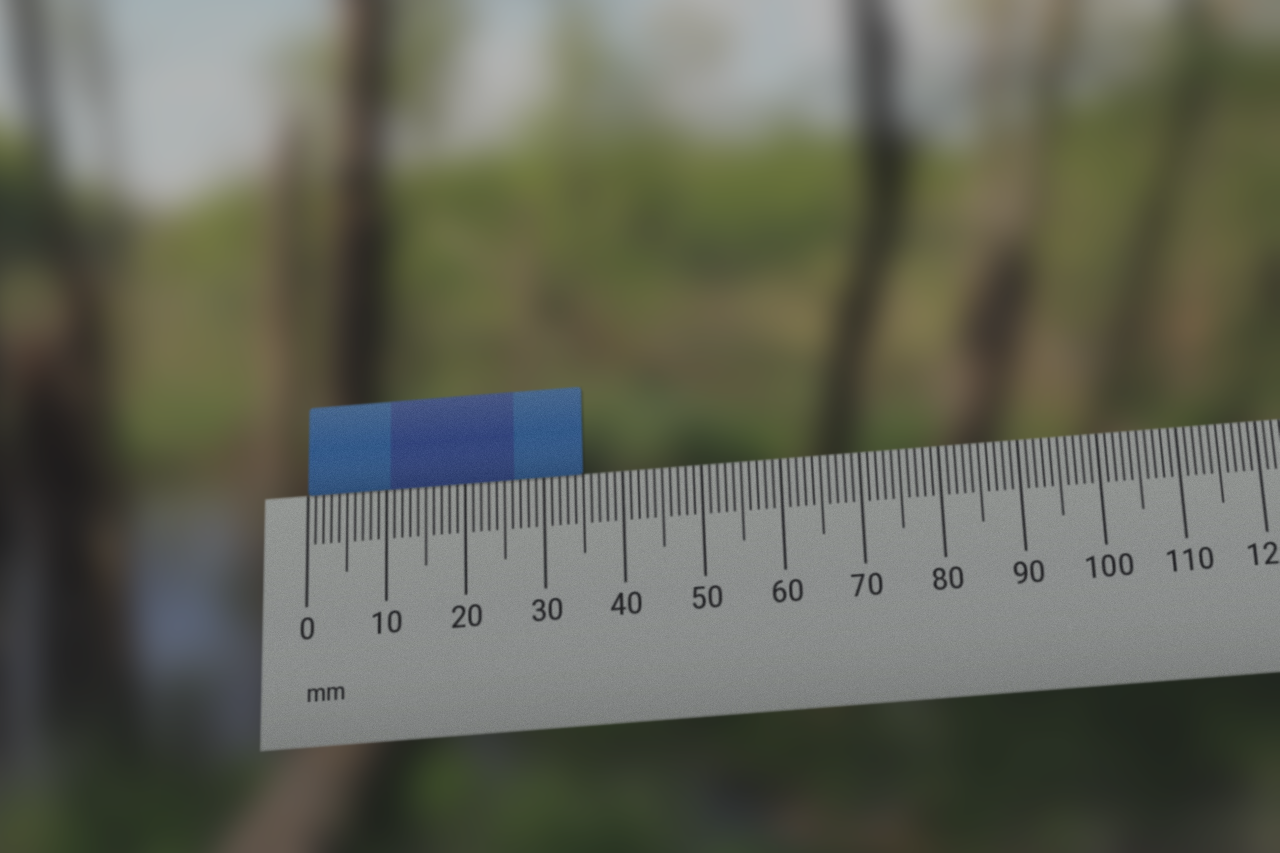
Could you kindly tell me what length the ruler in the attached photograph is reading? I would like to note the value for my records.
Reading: 35 mm
